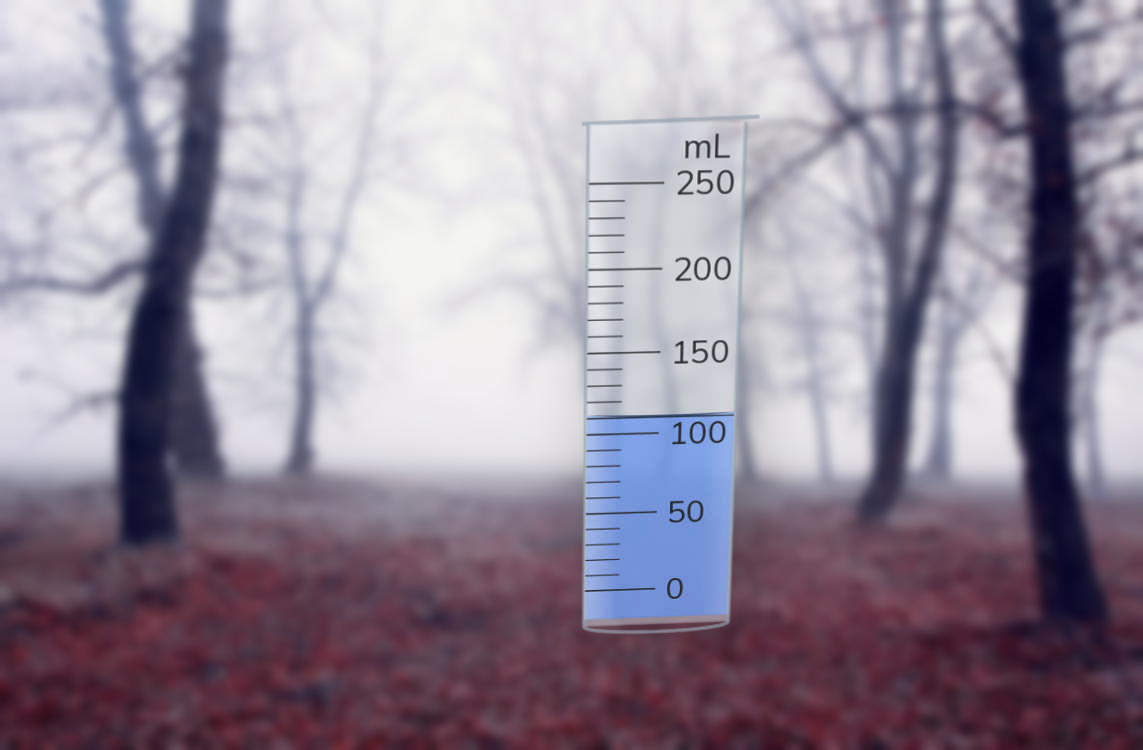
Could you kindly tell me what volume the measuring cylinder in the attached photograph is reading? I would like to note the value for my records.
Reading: 110 mL
